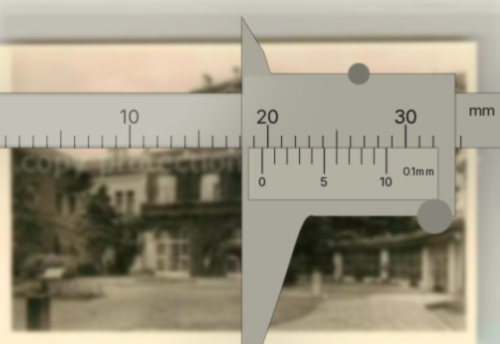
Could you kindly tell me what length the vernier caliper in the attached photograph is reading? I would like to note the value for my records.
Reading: 19.6 mm
